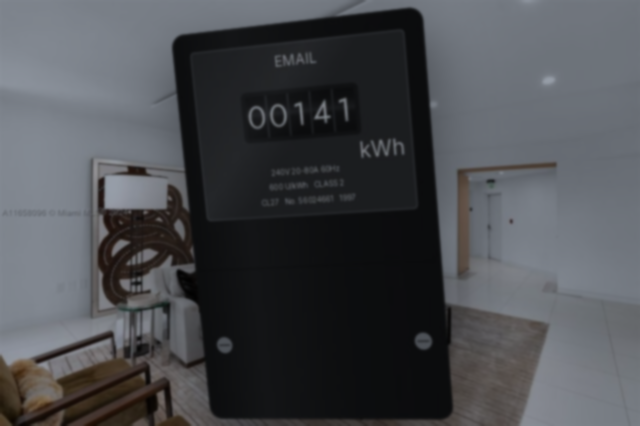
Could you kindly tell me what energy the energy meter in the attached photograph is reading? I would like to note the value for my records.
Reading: 141 kWh
